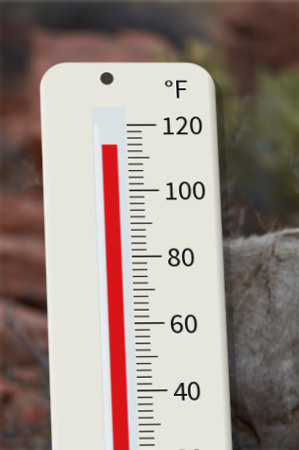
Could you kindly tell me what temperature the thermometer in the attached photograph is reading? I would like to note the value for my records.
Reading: 114 °F
